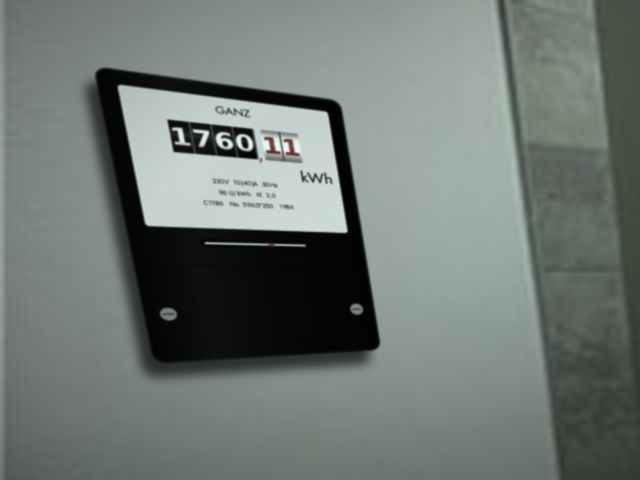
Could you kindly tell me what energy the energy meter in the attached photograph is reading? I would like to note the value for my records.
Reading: 1760.11 kWh
